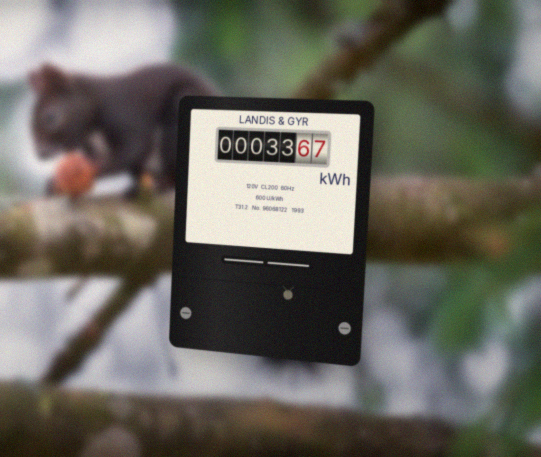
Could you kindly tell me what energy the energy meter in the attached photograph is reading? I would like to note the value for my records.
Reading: 33.67 kWh
